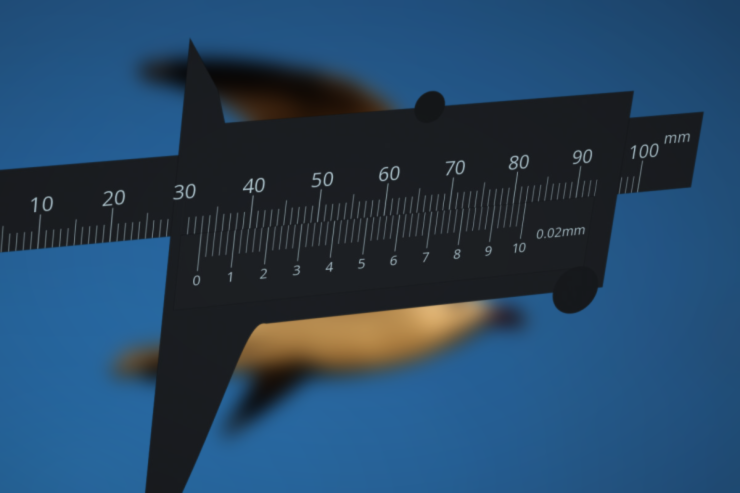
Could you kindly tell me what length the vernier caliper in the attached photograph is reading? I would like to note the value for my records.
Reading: 33.0 mm
